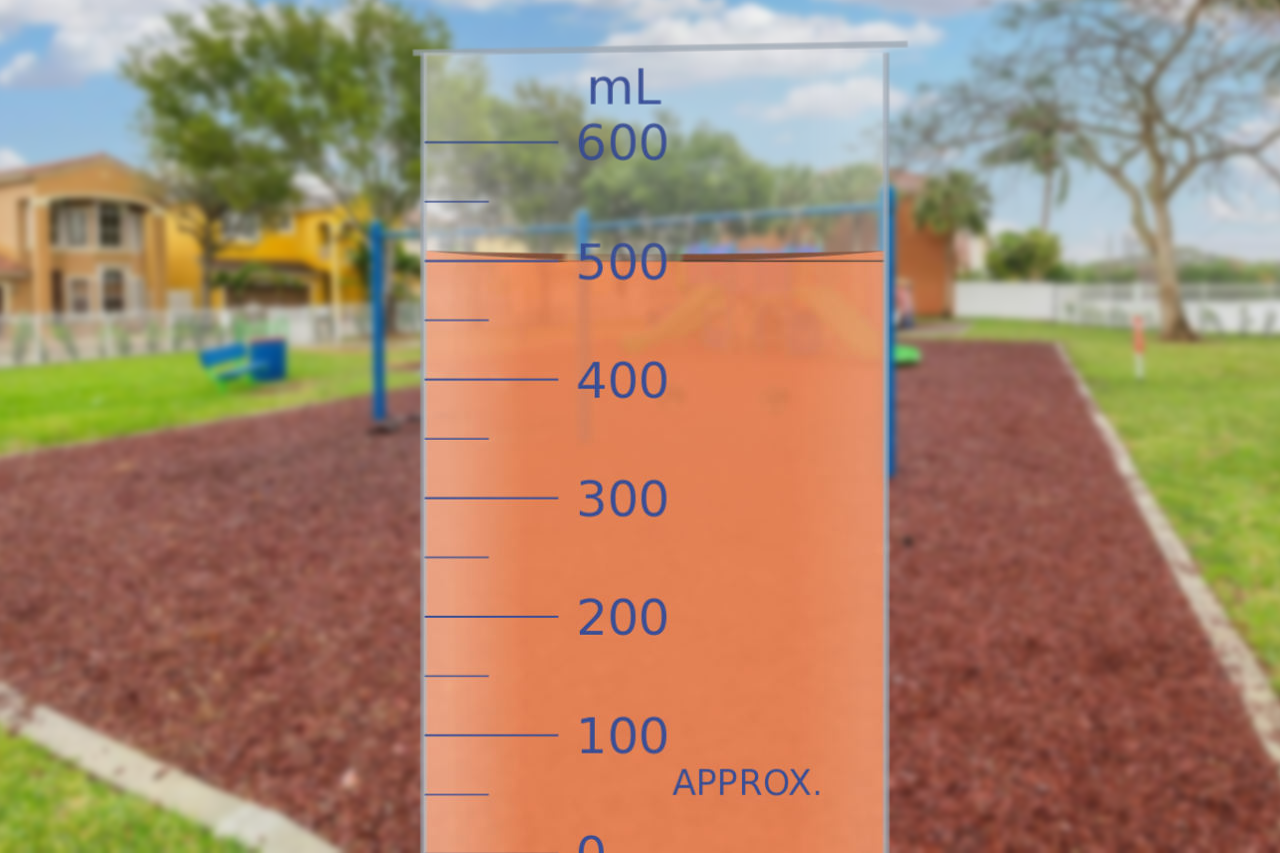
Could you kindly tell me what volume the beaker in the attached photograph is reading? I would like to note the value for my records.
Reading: 500 mL
